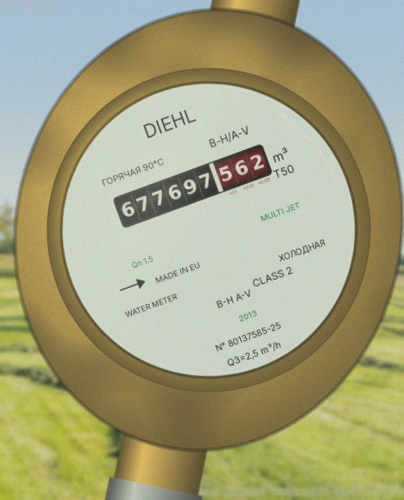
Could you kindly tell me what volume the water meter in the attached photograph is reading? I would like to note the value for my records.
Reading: 677697.562 m³
